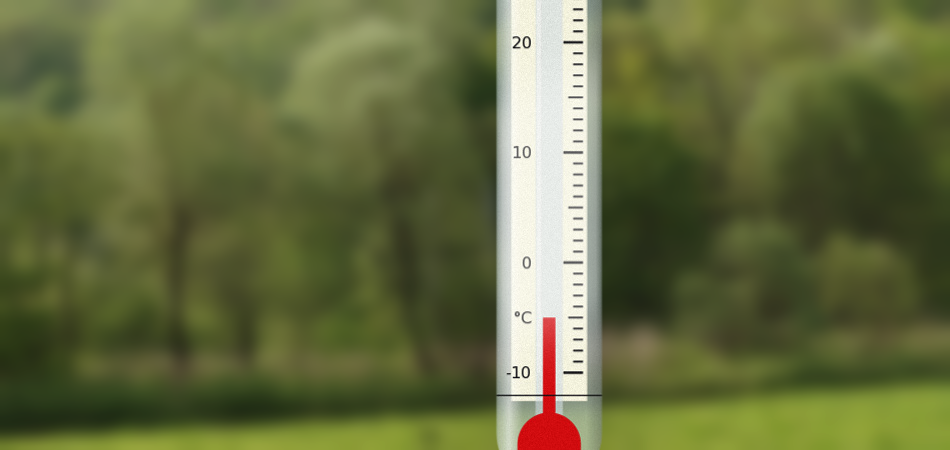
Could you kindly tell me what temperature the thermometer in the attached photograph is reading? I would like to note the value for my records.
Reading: -5 °C
